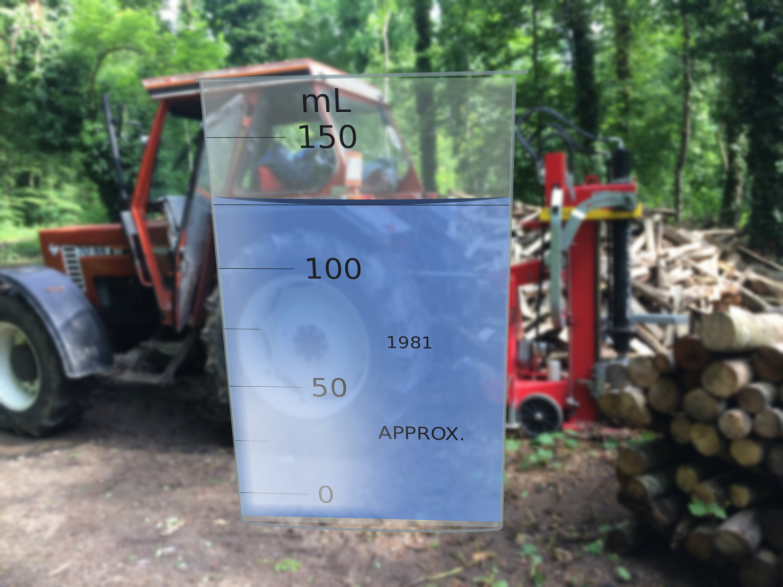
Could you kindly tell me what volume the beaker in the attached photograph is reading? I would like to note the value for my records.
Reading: 125 mL
